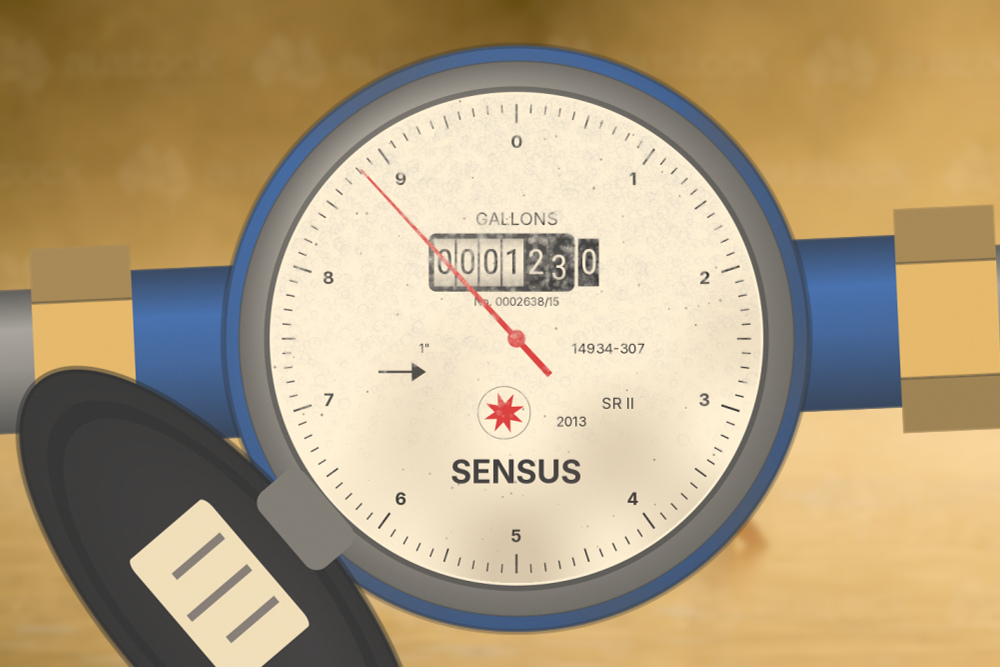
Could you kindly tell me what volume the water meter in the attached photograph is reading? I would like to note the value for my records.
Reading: 1228.8 gal
